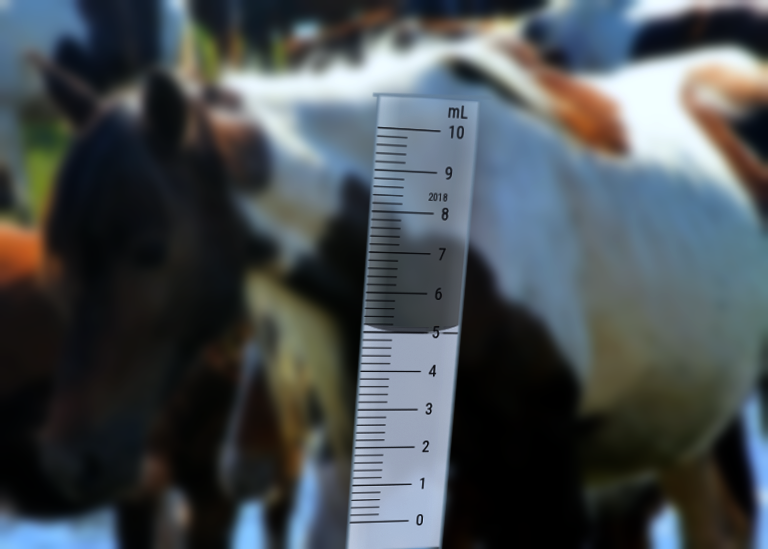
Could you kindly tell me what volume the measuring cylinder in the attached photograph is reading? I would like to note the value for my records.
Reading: 5 mL
